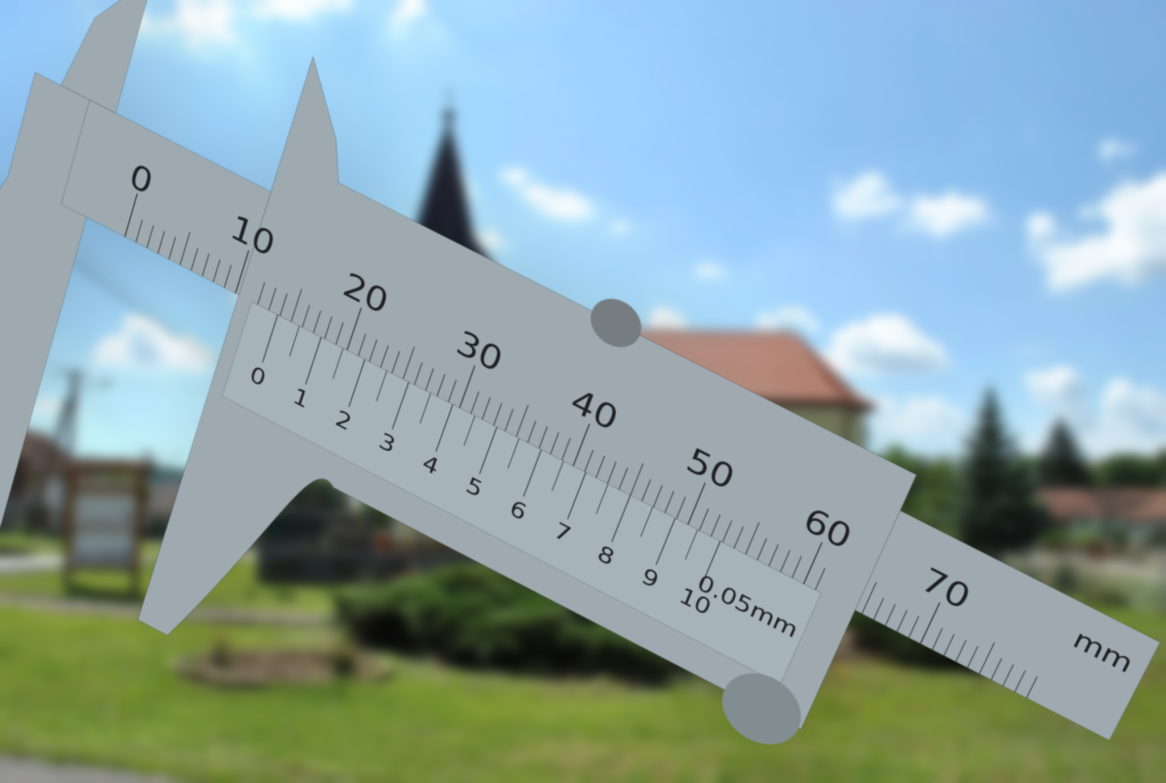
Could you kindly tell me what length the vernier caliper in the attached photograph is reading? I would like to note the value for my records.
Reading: 13.8 mm
